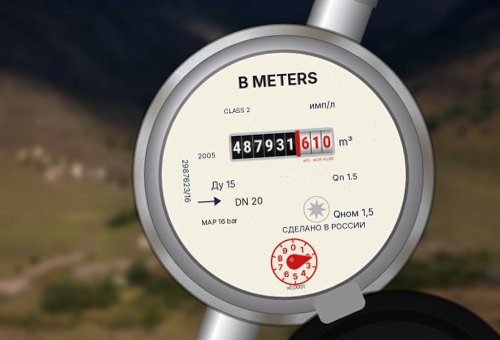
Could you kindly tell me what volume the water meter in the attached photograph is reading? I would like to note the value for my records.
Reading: 487931.6102 m³
